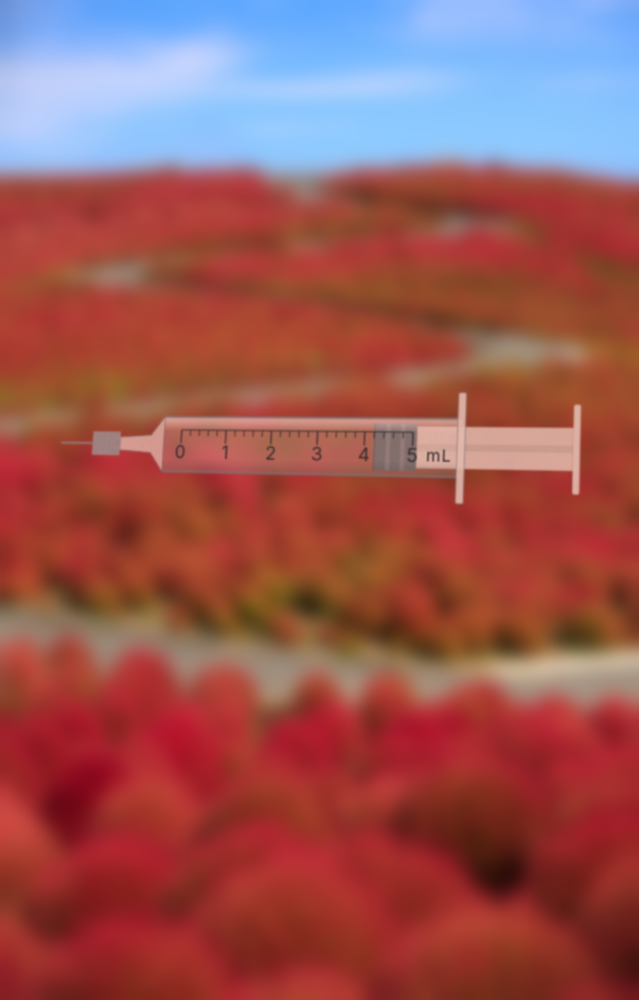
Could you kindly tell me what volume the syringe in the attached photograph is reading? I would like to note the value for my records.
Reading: 4.2 mL
